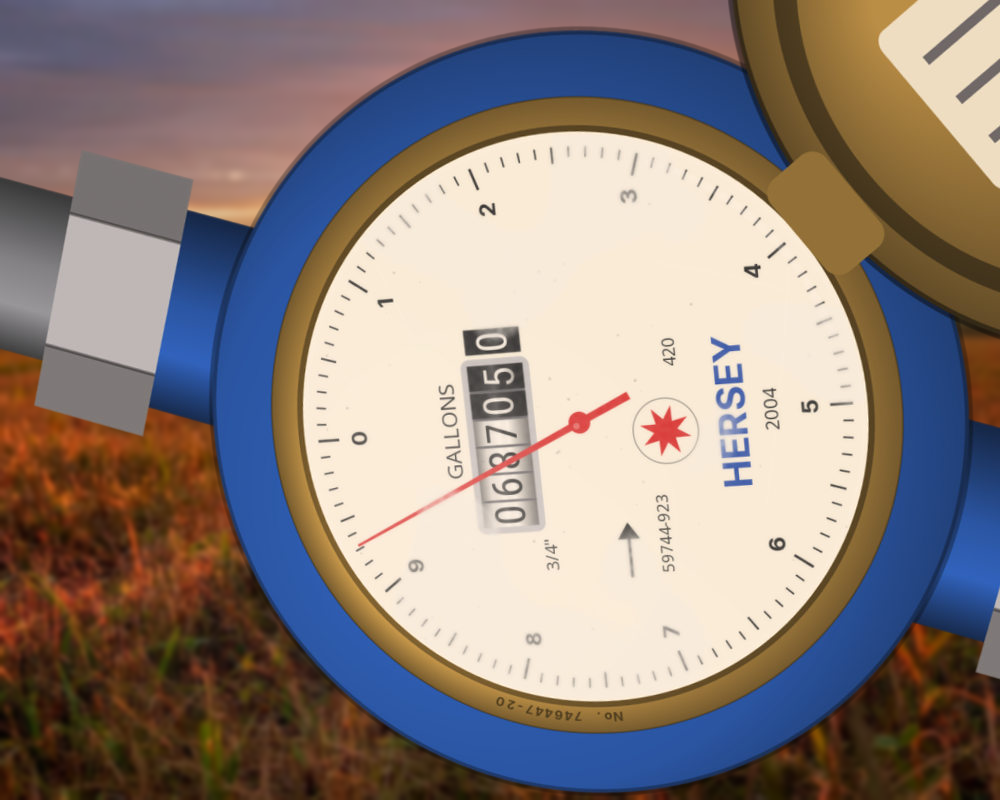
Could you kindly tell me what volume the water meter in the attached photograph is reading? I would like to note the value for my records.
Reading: 687049.3 gal
